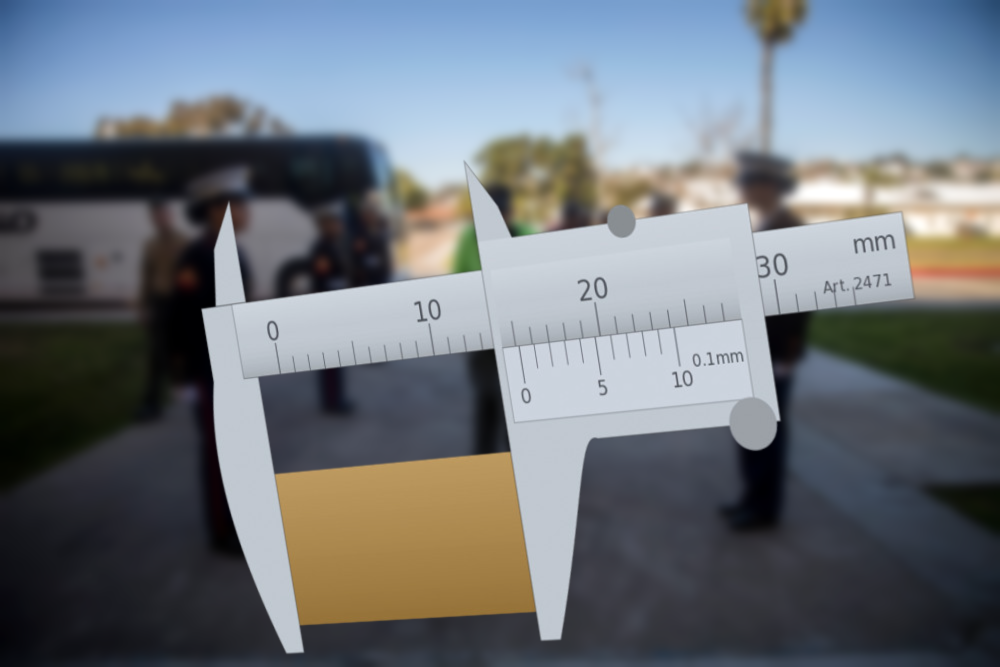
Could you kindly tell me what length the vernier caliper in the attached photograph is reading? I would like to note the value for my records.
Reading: 15.2 mm
